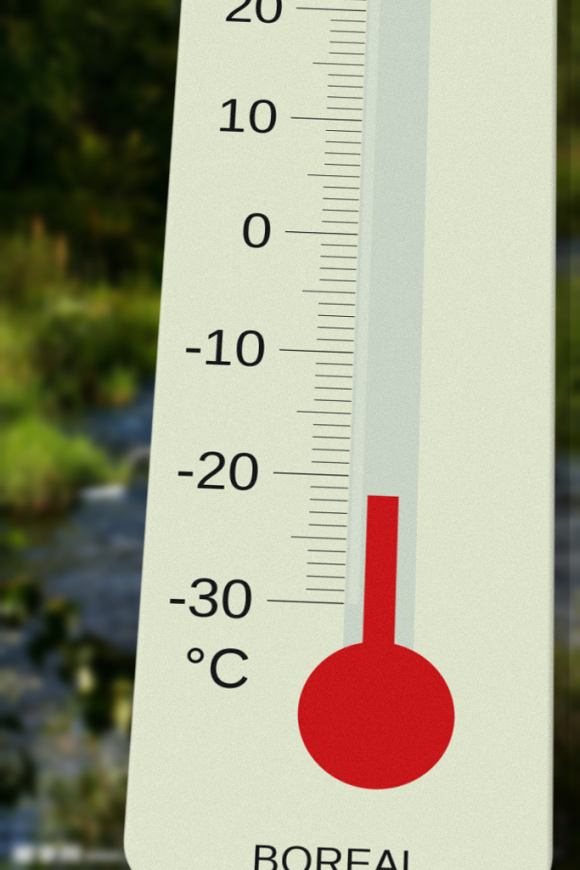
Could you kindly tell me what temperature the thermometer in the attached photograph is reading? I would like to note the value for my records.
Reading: -21.5 °C
